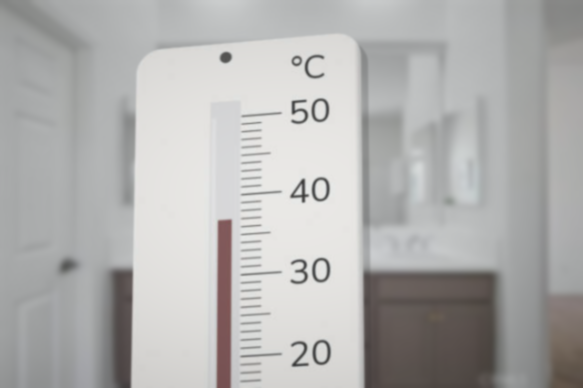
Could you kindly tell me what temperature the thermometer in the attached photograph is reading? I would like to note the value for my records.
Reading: 37 °C
